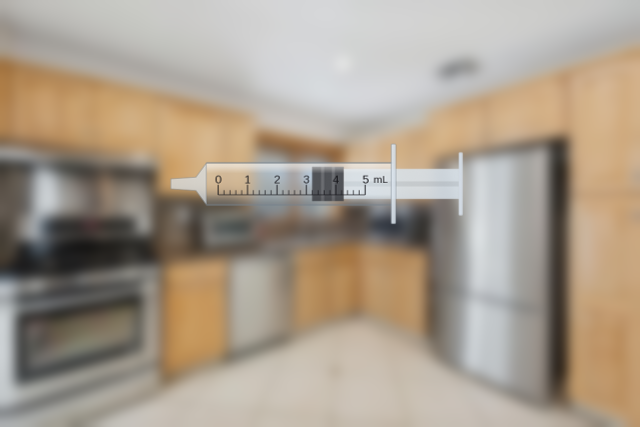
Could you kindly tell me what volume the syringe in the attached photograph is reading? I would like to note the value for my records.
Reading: 3.2 mL
